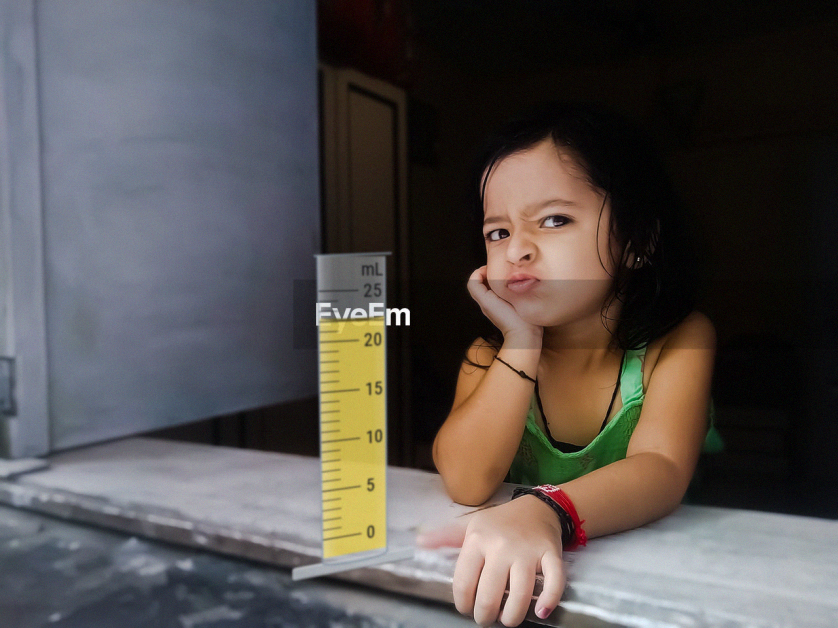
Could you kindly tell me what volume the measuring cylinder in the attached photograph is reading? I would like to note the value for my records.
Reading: 22 mL
